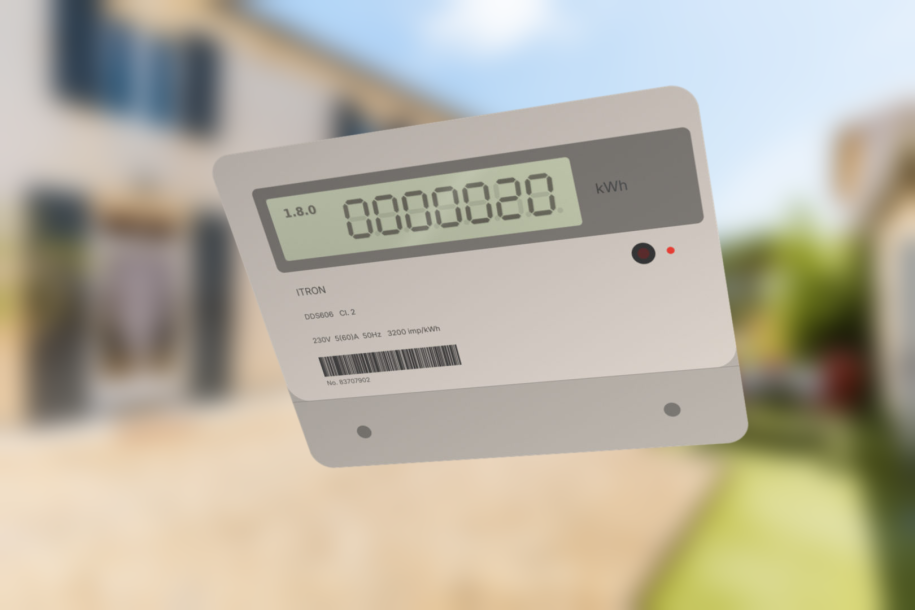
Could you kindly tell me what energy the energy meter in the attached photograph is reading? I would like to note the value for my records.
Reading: 20 kWh
